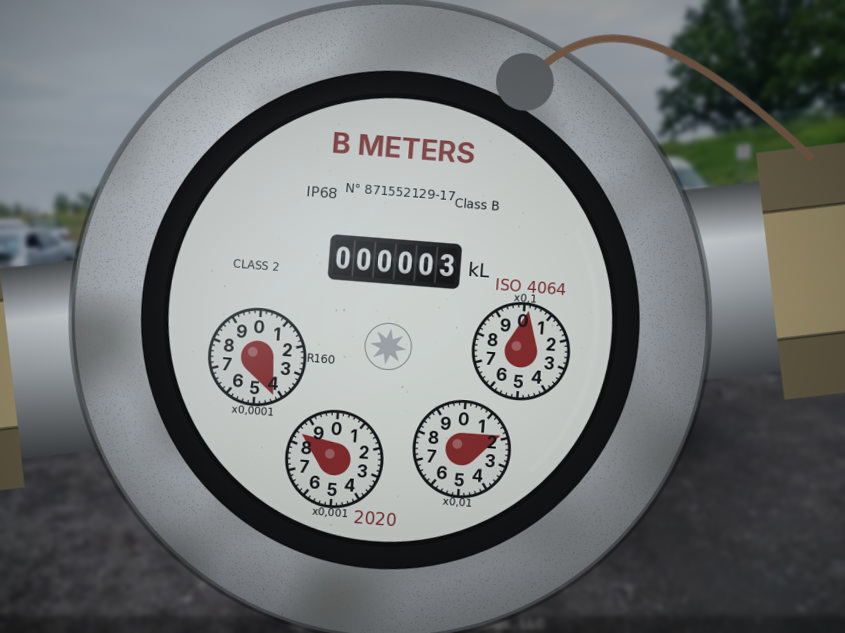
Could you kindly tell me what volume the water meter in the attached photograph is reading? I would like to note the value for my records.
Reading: 3.0184 kL
